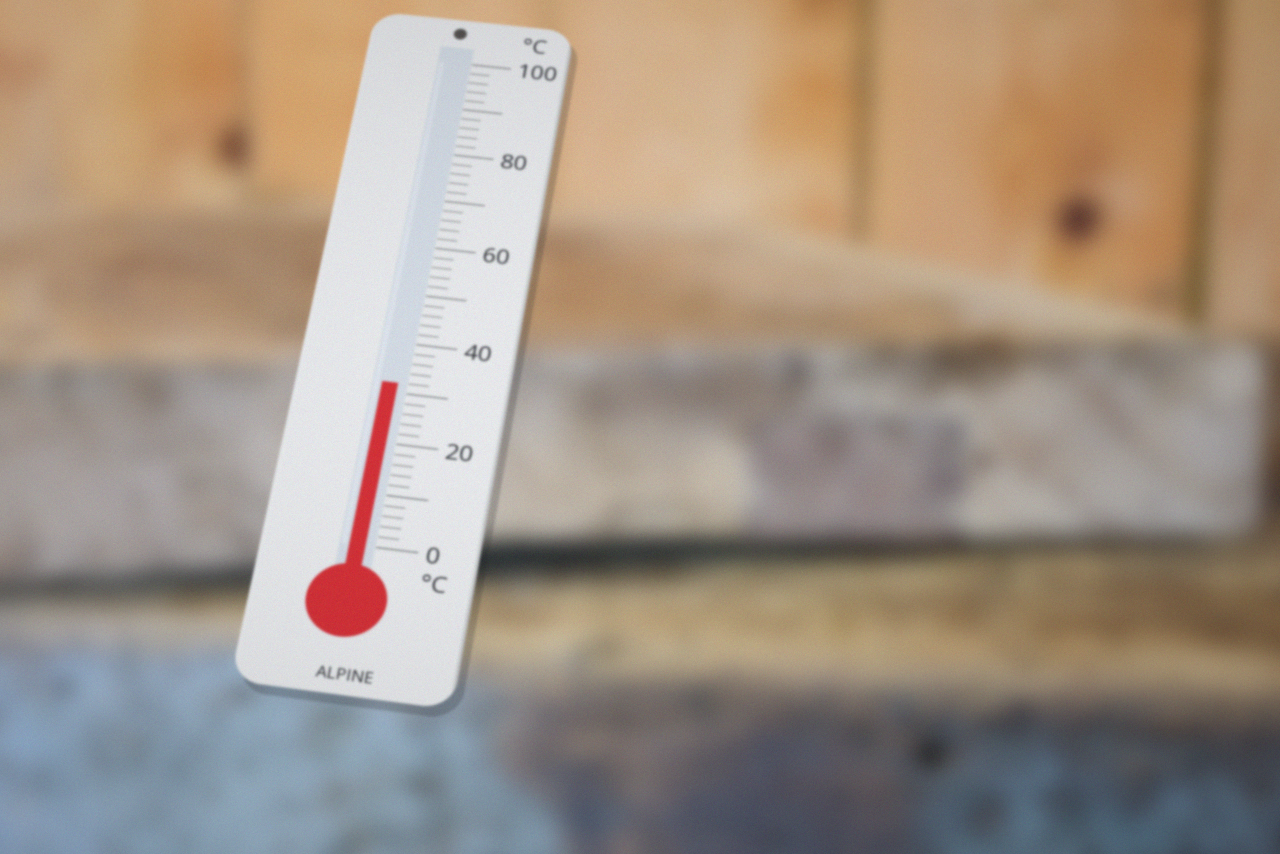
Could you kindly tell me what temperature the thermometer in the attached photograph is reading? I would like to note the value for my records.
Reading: 32 °C
